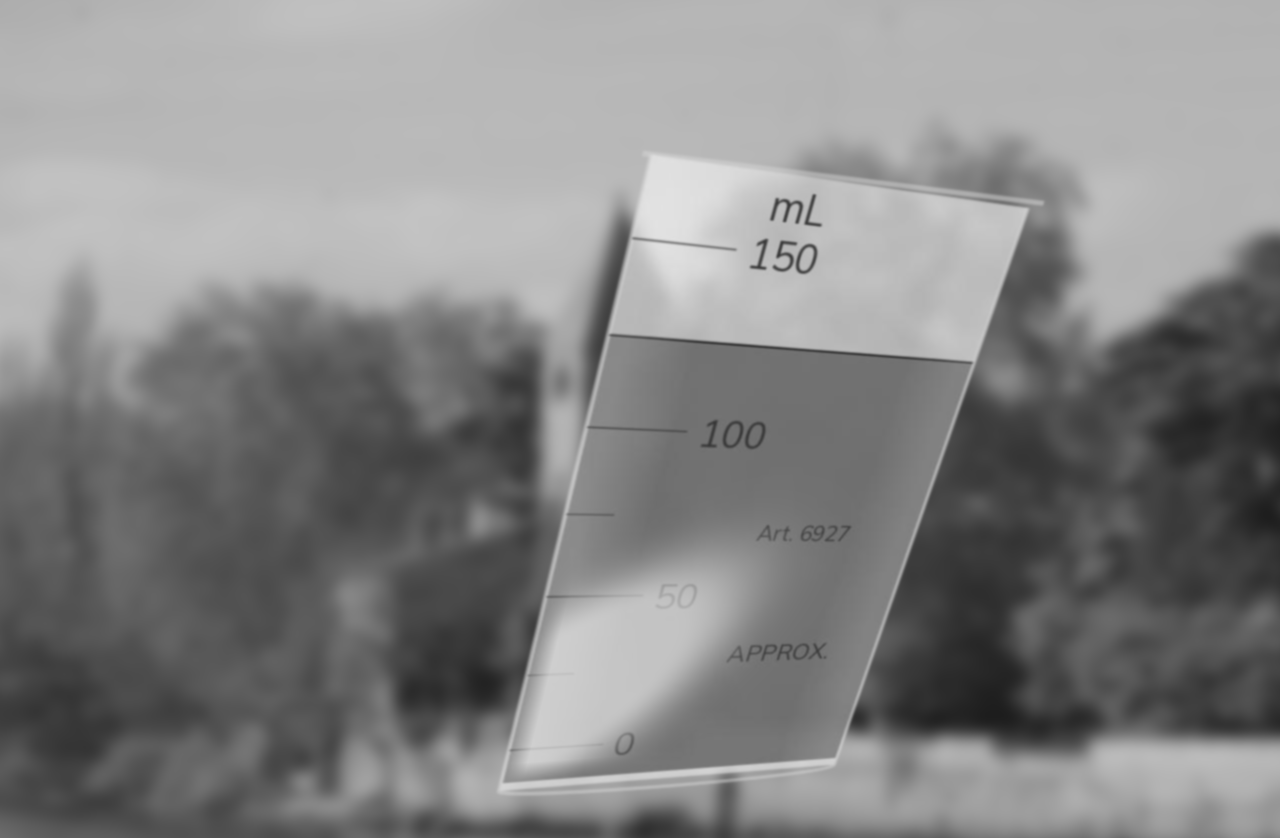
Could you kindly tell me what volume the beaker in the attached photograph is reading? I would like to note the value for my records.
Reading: 125 mL
